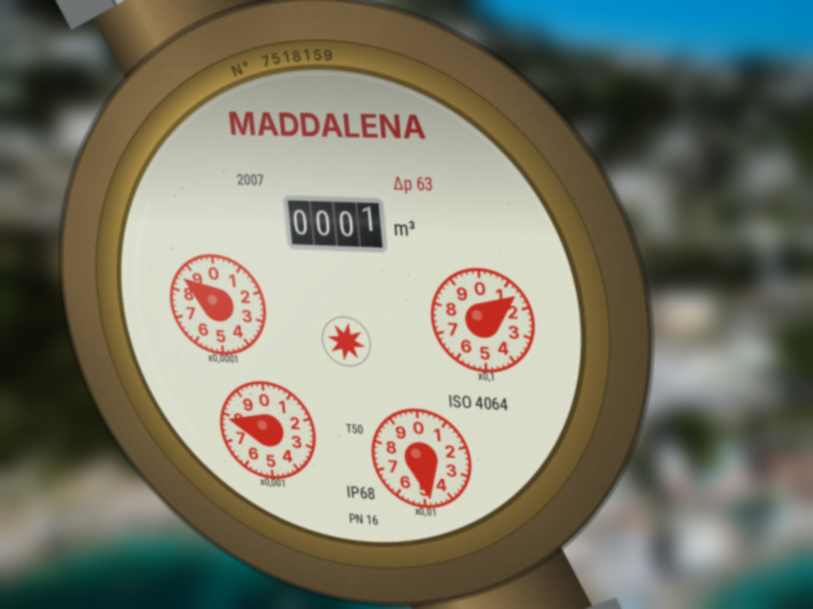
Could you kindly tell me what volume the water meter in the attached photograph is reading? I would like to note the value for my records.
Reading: 1.1478 m³
